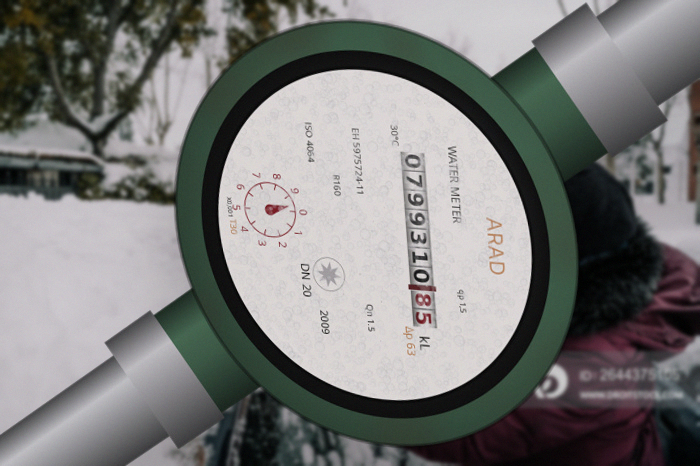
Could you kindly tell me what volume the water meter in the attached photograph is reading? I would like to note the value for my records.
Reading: 799310.849 kL
